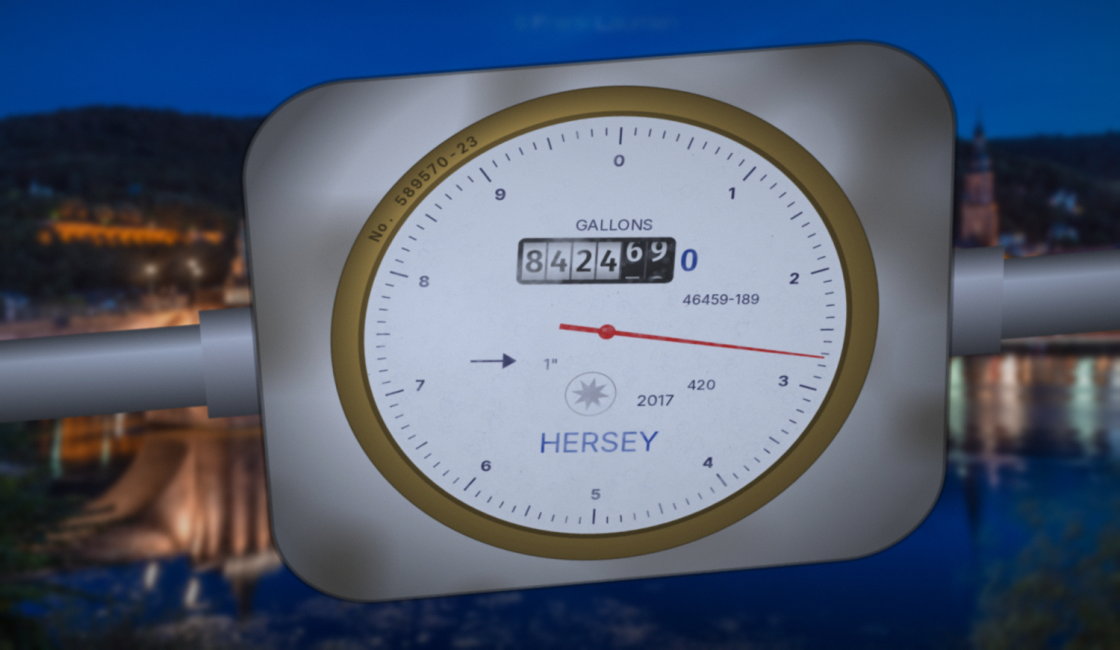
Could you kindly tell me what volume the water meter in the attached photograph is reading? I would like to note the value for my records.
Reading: 8424692.7 gal
